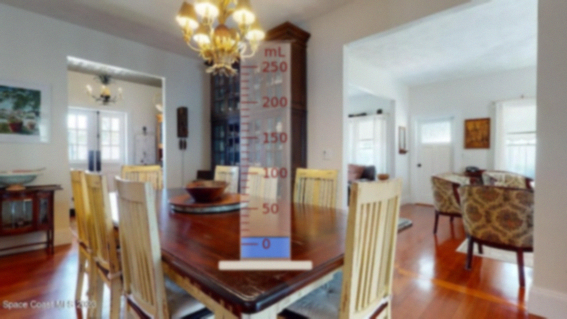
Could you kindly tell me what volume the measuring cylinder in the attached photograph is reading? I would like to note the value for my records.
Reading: 10 mL
